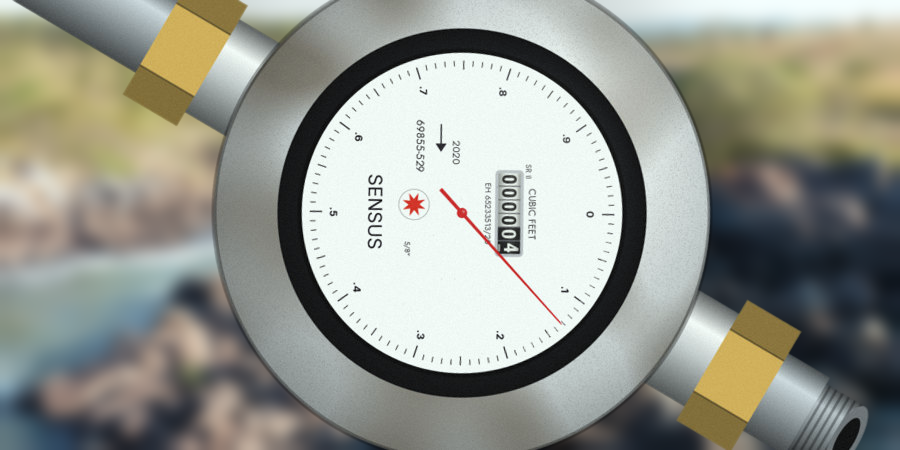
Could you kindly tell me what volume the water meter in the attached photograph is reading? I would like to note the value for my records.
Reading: 4.13 ft³
